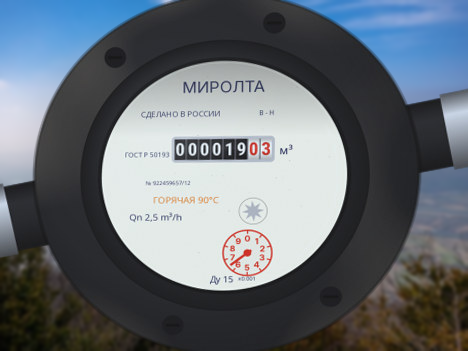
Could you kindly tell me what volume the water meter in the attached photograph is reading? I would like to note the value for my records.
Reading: 19.036 m³
